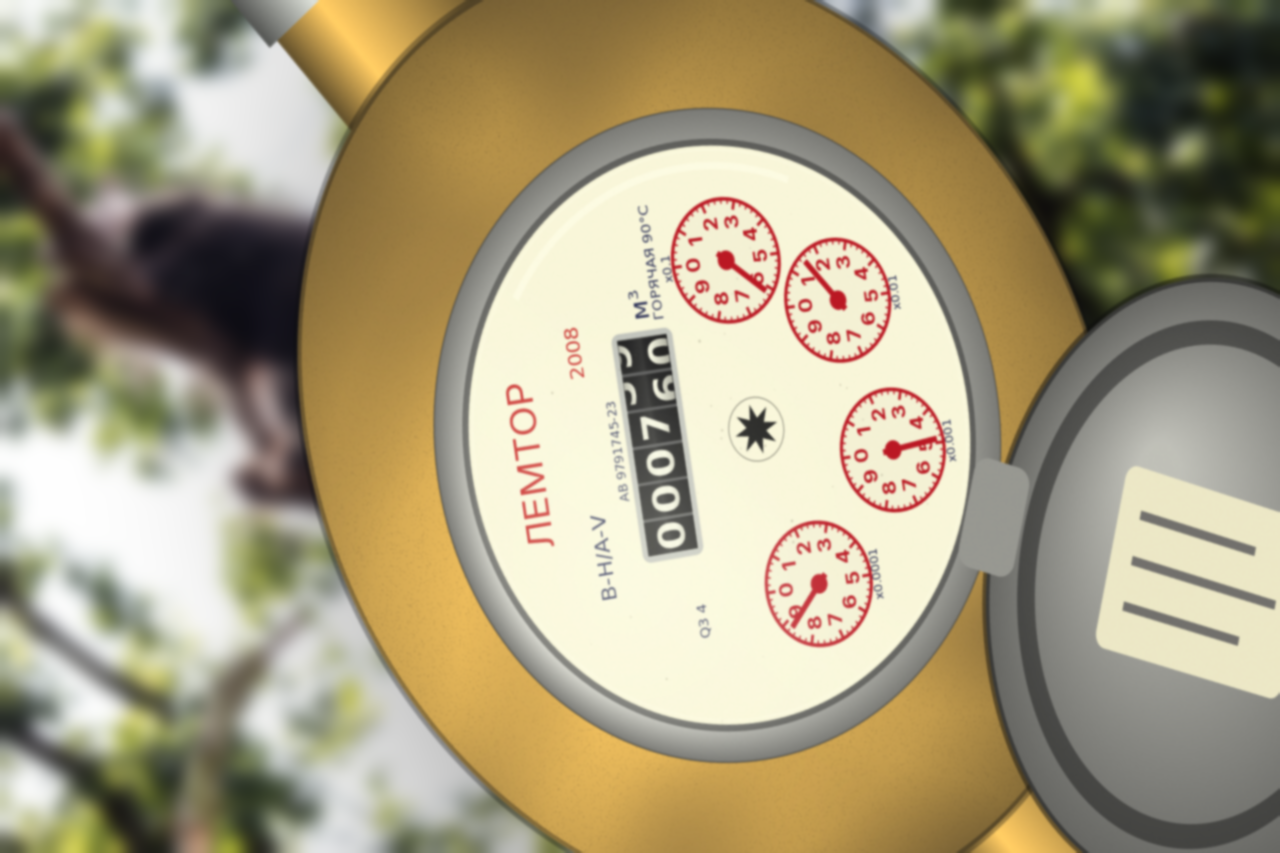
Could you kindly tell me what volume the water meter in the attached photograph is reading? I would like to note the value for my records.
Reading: 759.6148 m³
